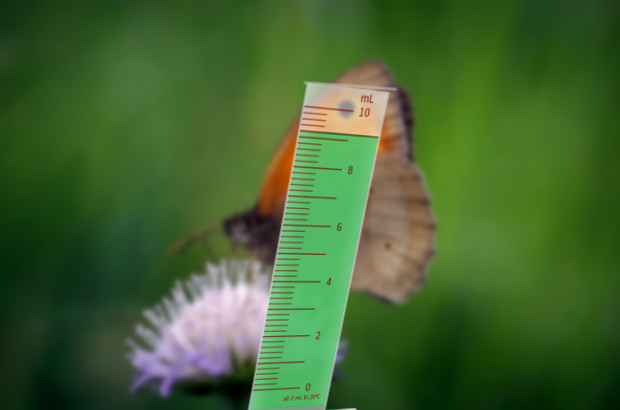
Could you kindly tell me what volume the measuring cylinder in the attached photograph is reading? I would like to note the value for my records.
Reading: 9.2 mL
